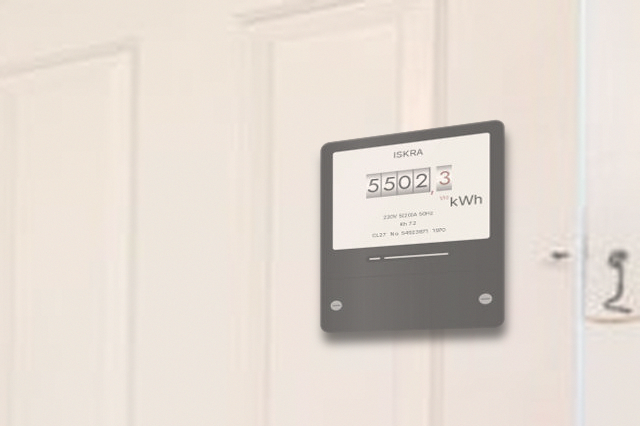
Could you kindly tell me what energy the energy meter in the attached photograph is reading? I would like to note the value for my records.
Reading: 5502.3 kWh
